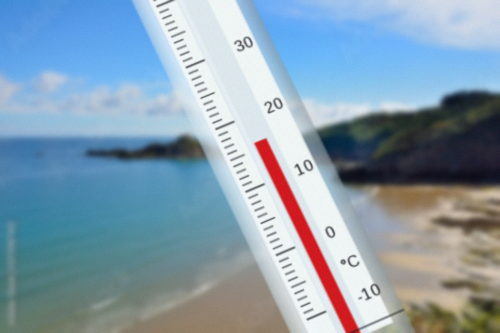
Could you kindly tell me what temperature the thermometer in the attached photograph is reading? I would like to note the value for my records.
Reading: 16 °C
